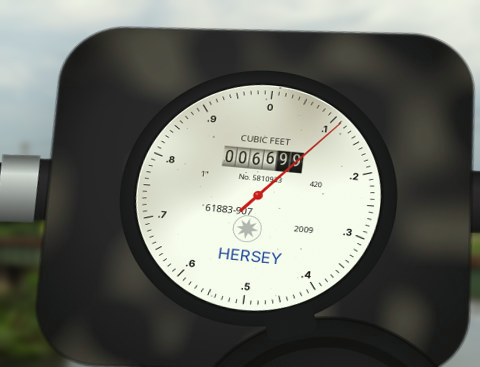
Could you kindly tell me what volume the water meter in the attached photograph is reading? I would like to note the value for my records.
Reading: 6699.11 ft³
